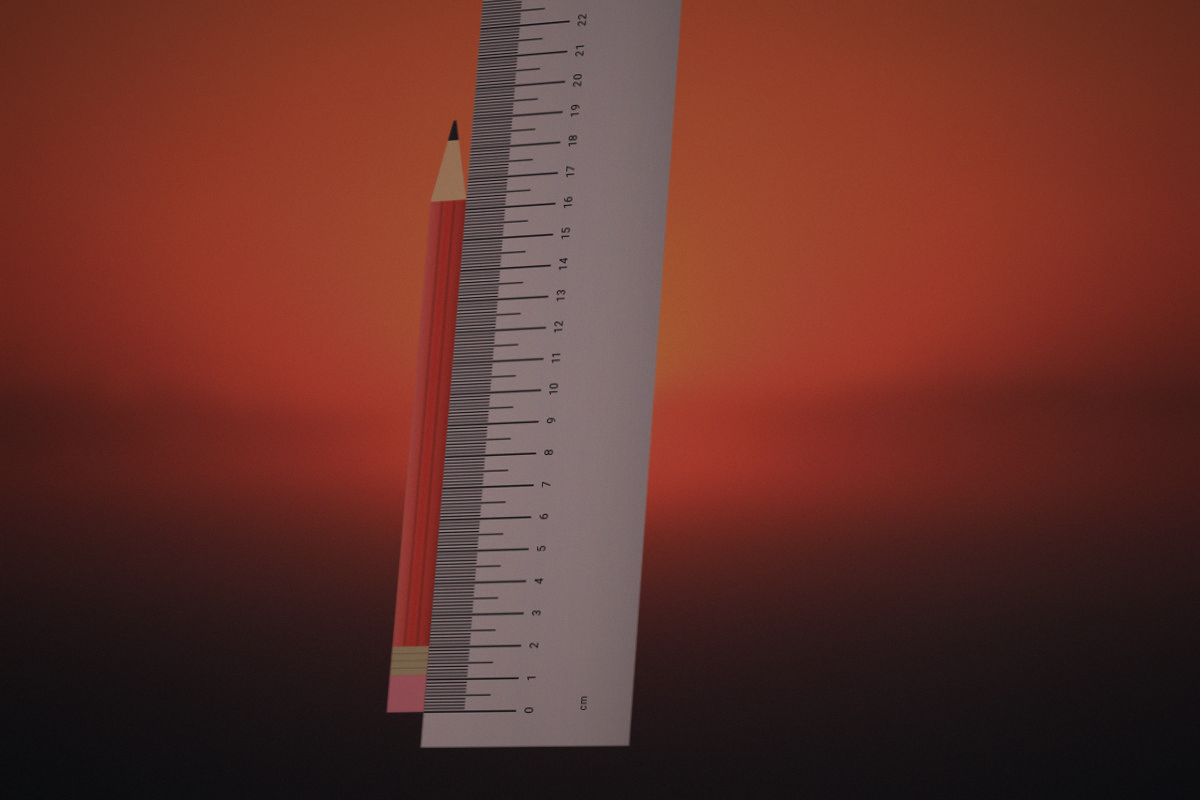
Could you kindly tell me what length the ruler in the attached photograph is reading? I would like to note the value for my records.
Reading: 19 cm
